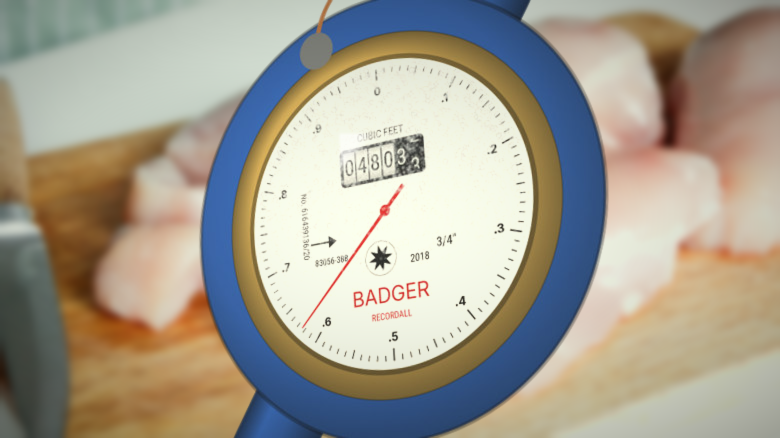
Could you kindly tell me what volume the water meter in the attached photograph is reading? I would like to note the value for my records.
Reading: 48032.62 ft³
